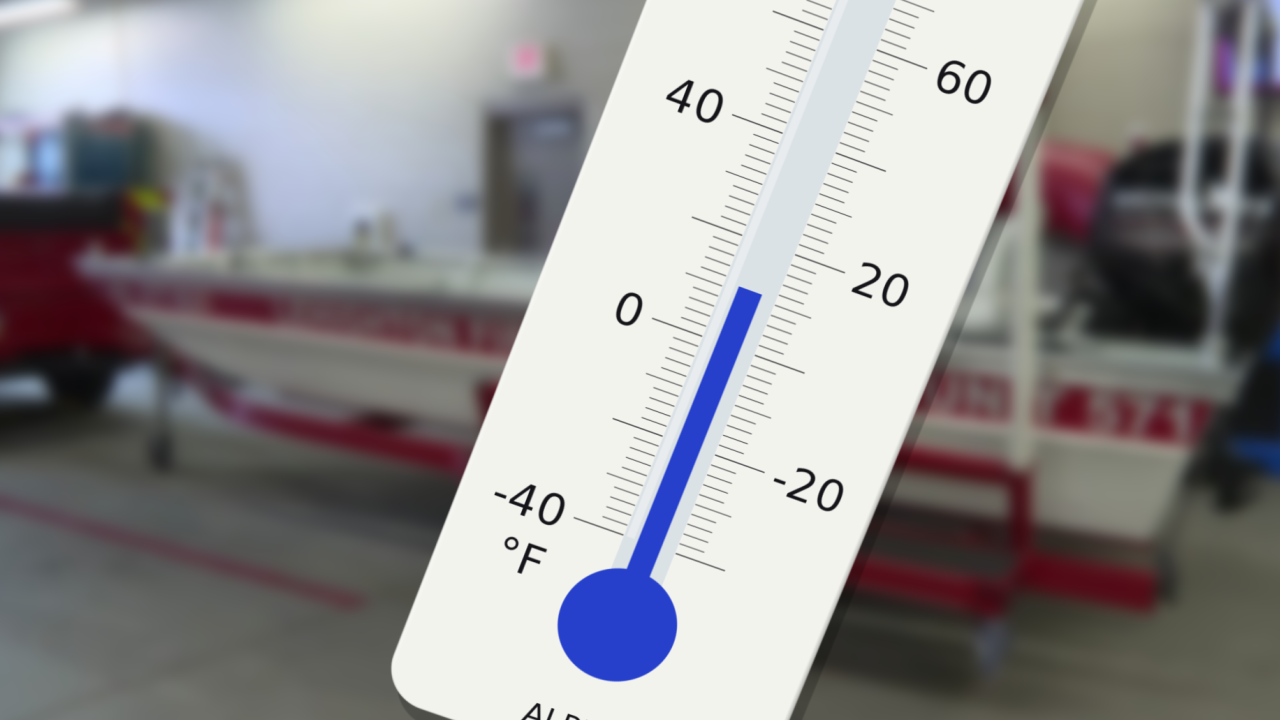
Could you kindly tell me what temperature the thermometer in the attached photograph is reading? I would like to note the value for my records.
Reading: 11 °F
